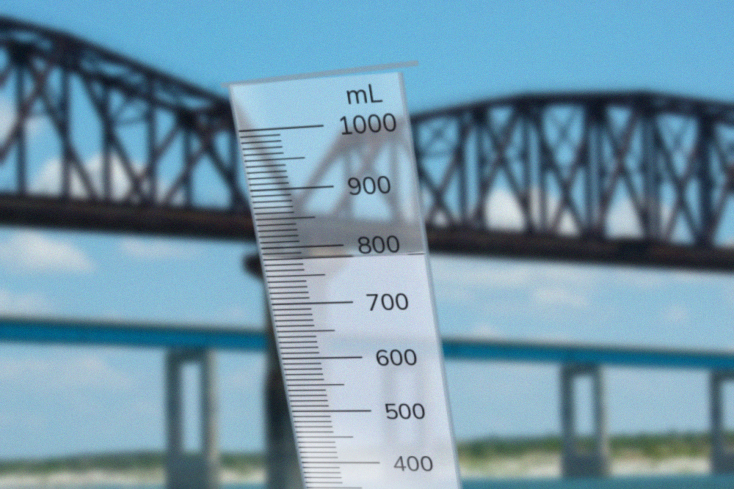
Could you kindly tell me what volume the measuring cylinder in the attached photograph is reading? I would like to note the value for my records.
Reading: 780 mL
